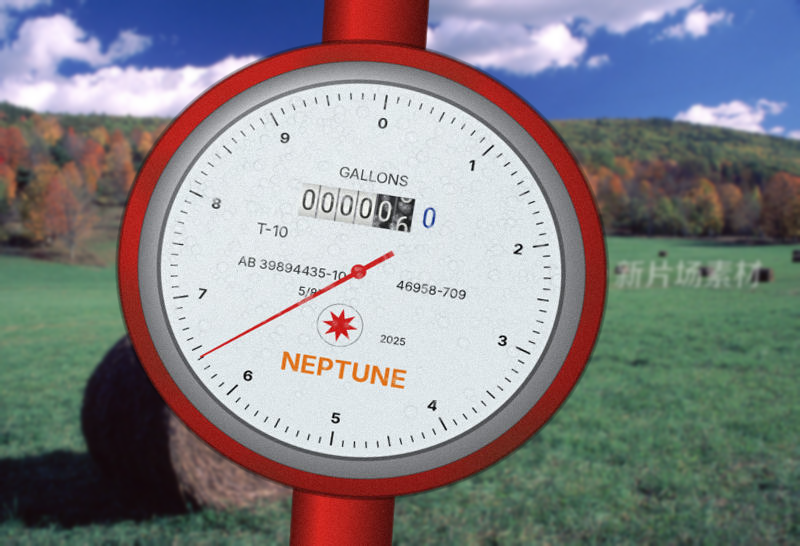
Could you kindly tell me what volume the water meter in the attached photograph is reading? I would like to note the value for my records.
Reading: 56.4 gal
